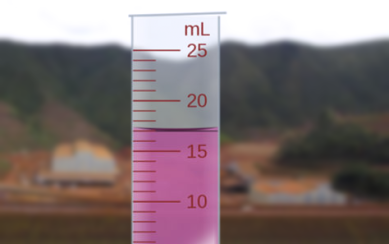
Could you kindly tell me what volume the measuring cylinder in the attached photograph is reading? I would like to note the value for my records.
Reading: 17 mL
